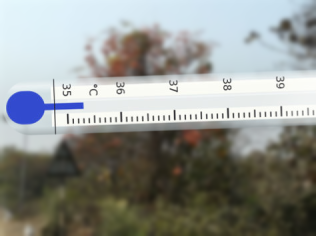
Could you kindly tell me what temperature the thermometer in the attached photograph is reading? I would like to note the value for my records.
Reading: 35.3 °C
